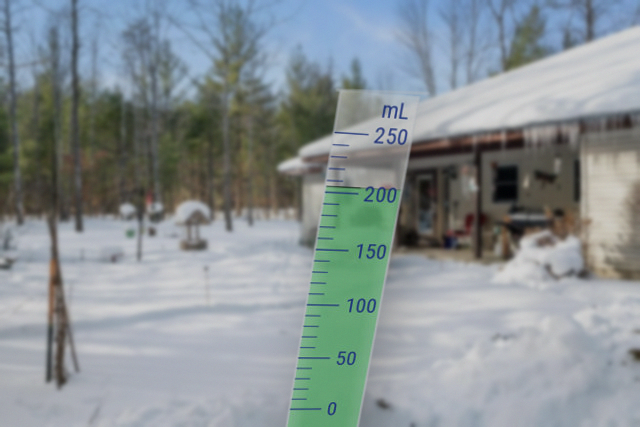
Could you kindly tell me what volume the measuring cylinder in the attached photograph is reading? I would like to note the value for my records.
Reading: 205 mL
